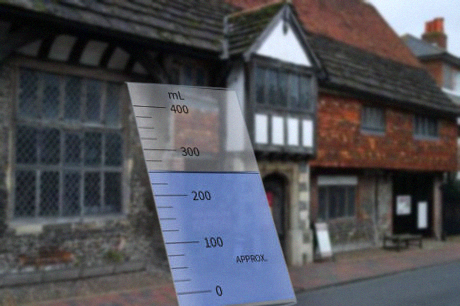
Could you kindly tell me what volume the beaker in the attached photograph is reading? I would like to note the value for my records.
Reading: 250 mL
